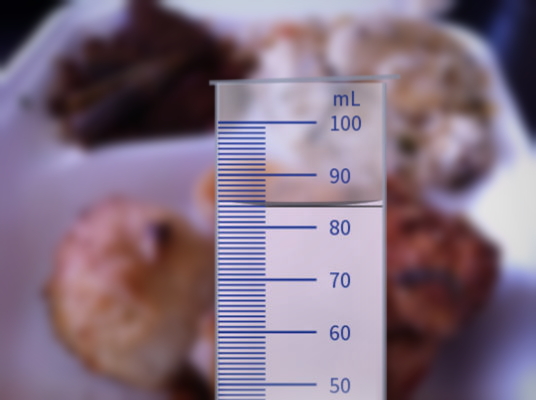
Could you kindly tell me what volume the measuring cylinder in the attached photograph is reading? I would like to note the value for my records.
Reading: 84 mL
